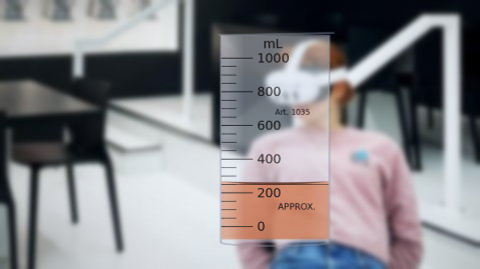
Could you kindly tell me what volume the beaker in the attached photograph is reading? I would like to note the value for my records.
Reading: 250 mL
